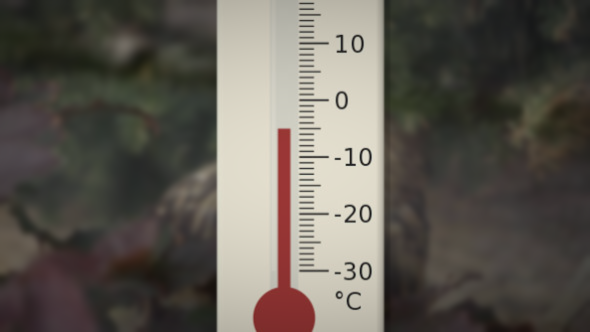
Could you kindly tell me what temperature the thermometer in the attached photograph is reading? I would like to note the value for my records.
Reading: -5 °C
